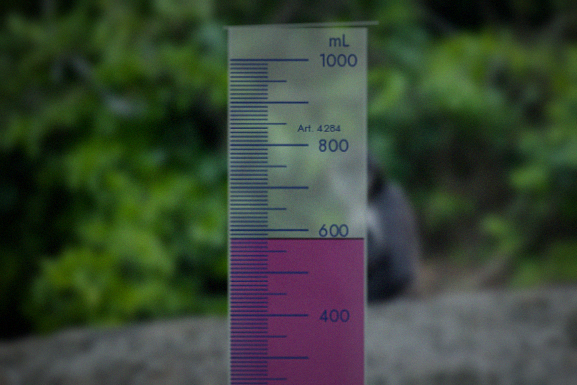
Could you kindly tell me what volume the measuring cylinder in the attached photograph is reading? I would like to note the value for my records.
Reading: 580 mL
